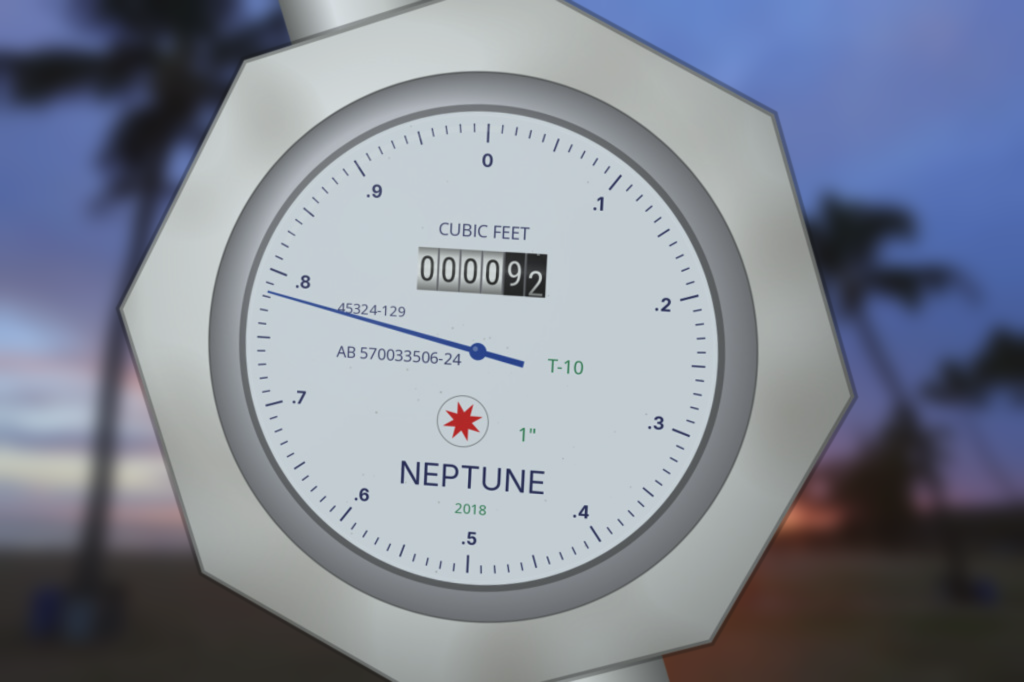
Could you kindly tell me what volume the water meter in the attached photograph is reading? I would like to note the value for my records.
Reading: 91.78 ft³
